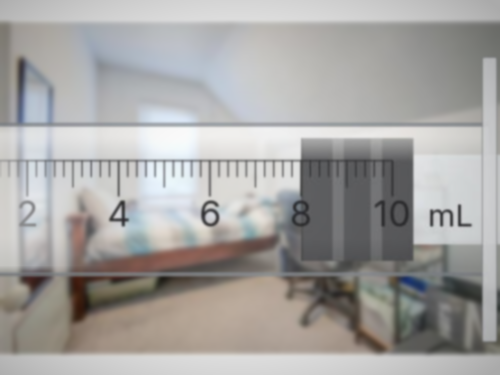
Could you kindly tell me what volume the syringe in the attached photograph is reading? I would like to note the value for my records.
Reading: 8 mL
